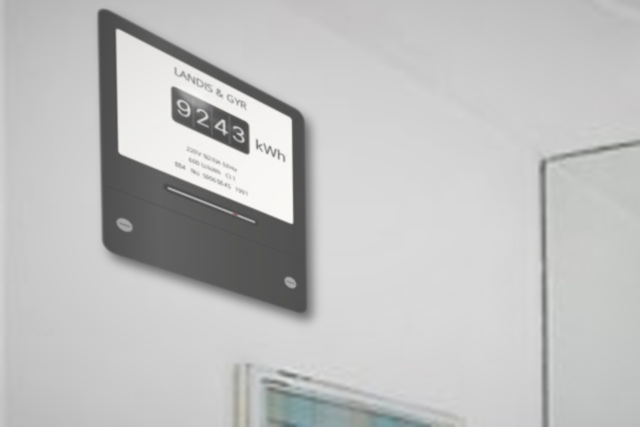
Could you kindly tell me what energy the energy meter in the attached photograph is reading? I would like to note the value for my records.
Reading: 9243 kWh
